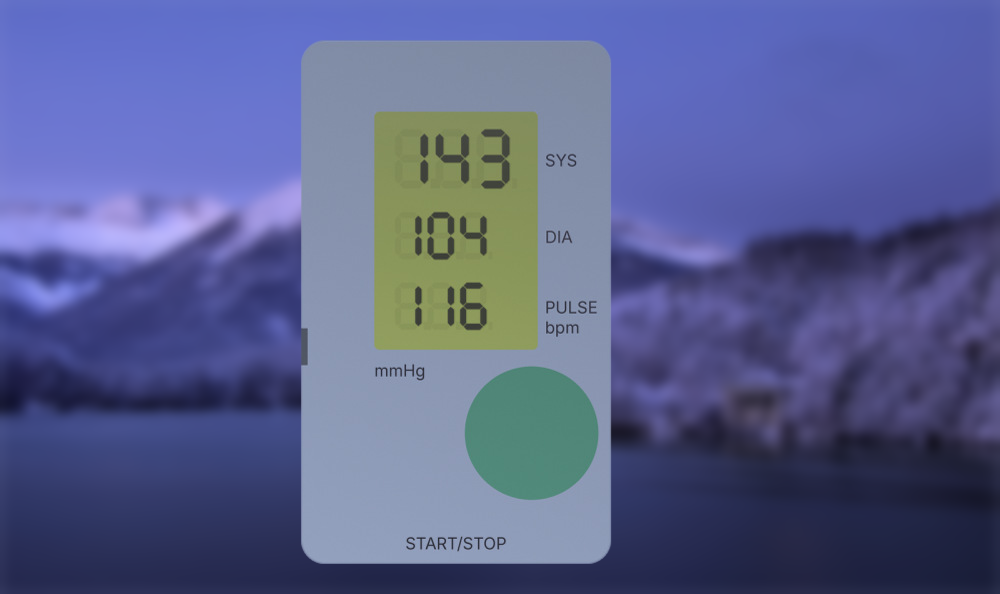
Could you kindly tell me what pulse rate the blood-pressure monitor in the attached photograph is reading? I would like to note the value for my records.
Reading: 116 bpm
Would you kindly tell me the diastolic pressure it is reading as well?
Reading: 104 mmHg
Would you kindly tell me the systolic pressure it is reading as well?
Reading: 143 mmHg
